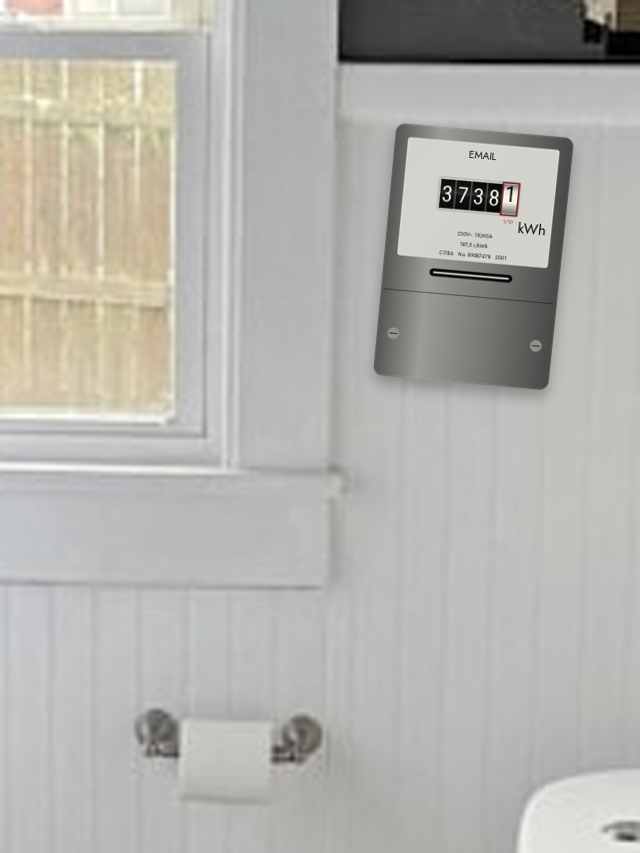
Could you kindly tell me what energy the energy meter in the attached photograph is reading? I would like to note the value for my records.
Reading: 3738.1 kWh
